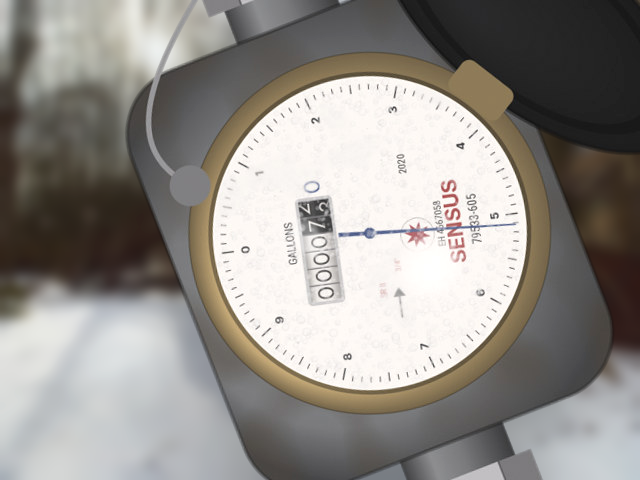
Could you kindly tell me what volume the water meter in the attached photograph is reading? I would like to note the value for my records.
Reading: 725.1 gal
